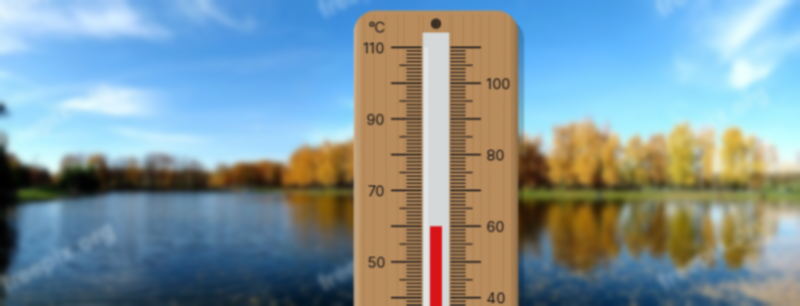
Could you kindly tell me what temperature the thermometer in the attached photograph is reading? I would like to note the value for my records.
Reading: 60 °C
